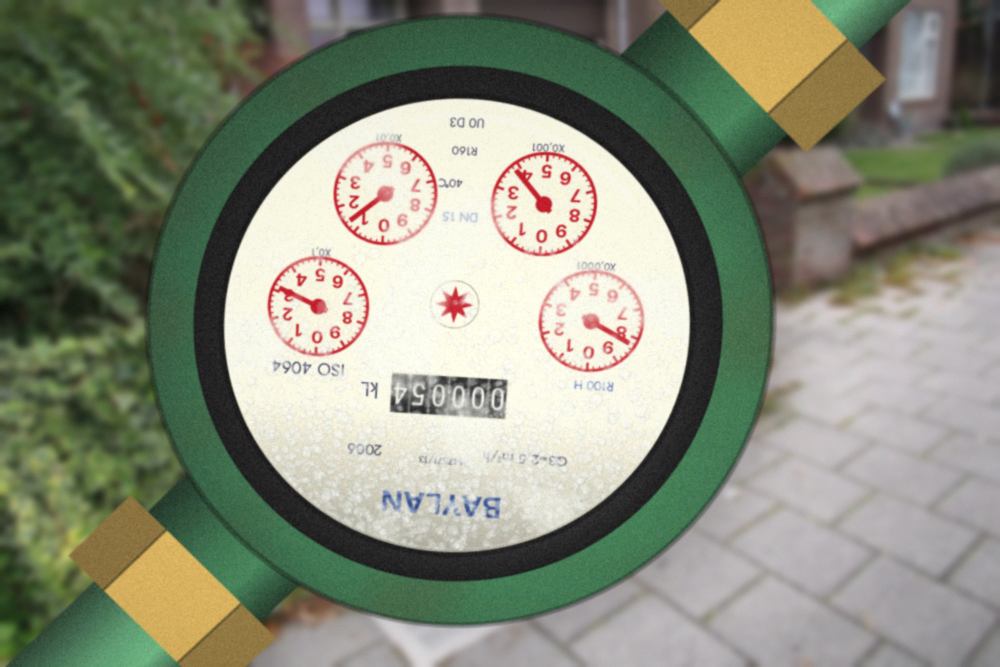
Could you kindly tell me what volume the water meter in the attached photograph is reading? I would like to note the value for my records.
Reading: 54.3138 kL
